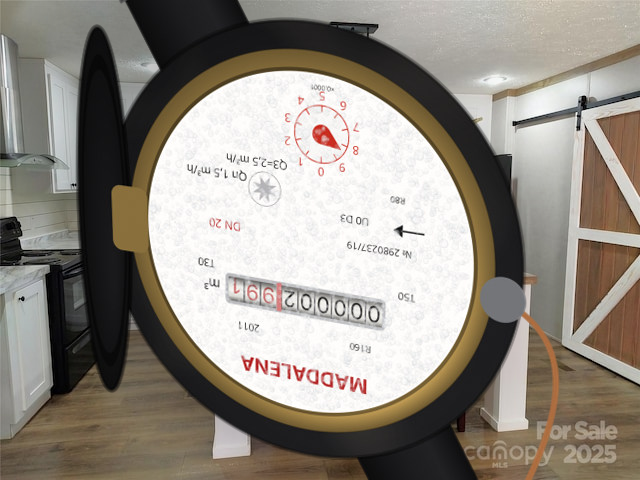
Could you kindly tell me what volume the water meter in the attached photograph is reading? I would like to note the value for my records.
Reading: 2.9908 m³
